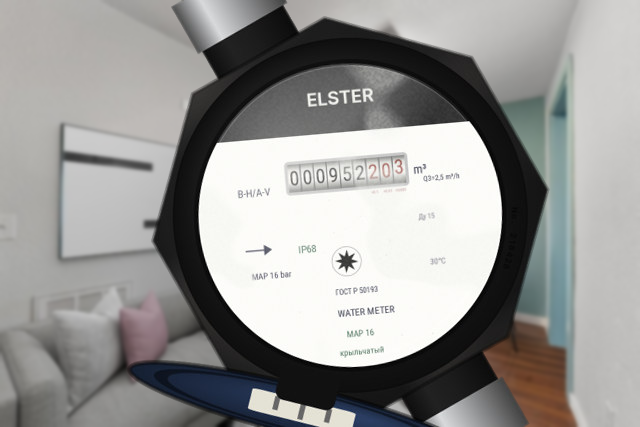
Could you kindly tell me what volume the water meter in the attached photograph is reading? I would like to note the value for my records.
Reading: 952.203 m³
